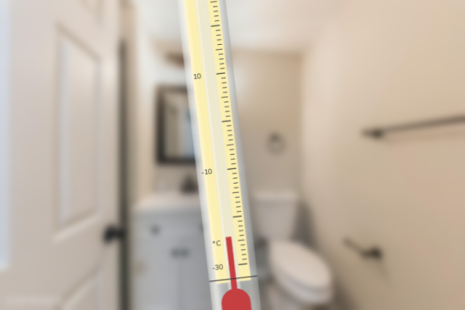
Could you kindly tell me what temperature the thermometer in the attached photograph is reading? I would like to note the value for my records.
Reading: -24 °C
